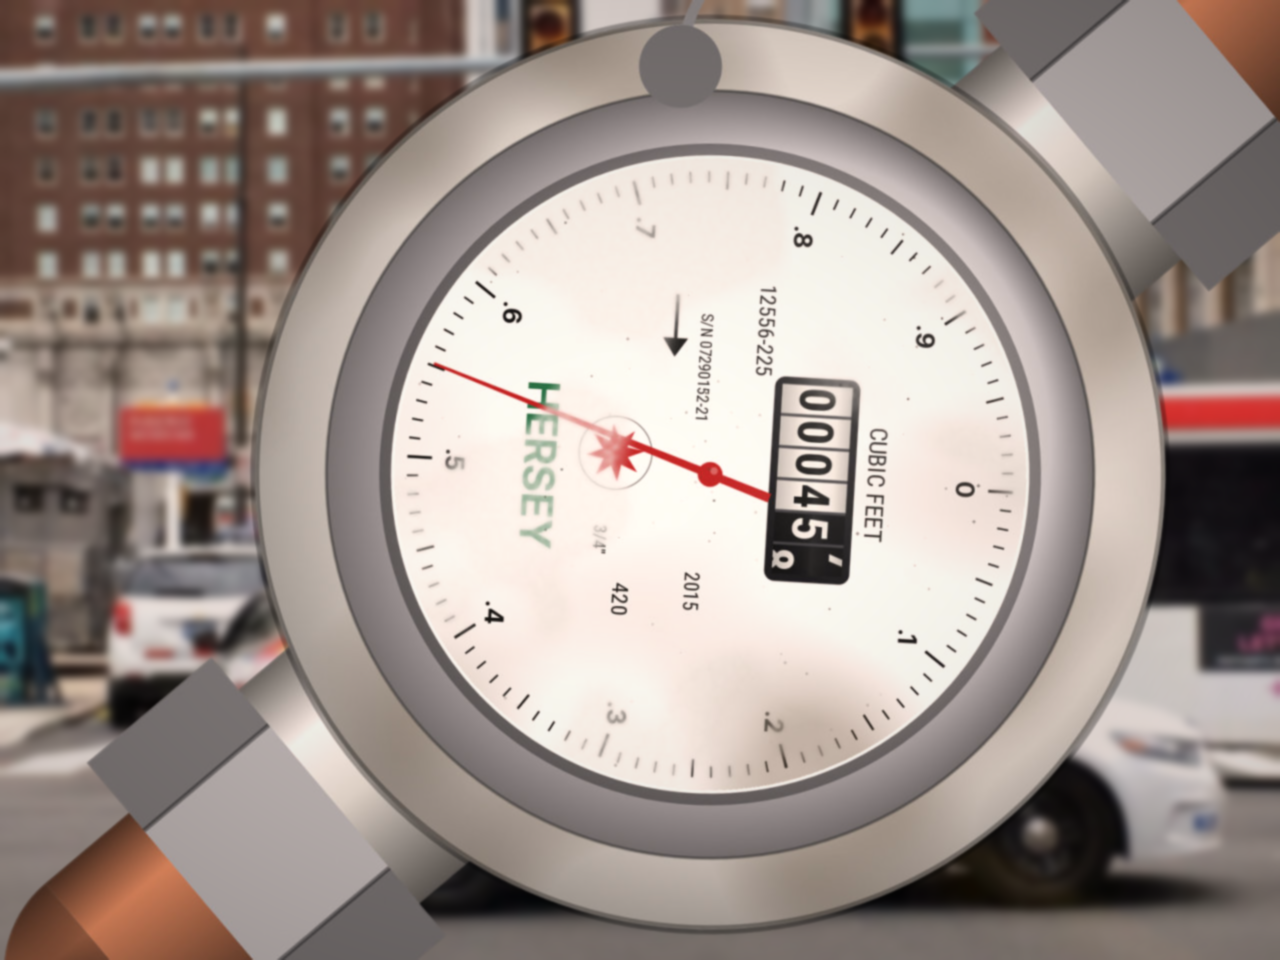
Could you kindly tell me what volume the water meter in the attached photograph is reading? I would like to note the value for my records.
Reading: 457.55 ft³
